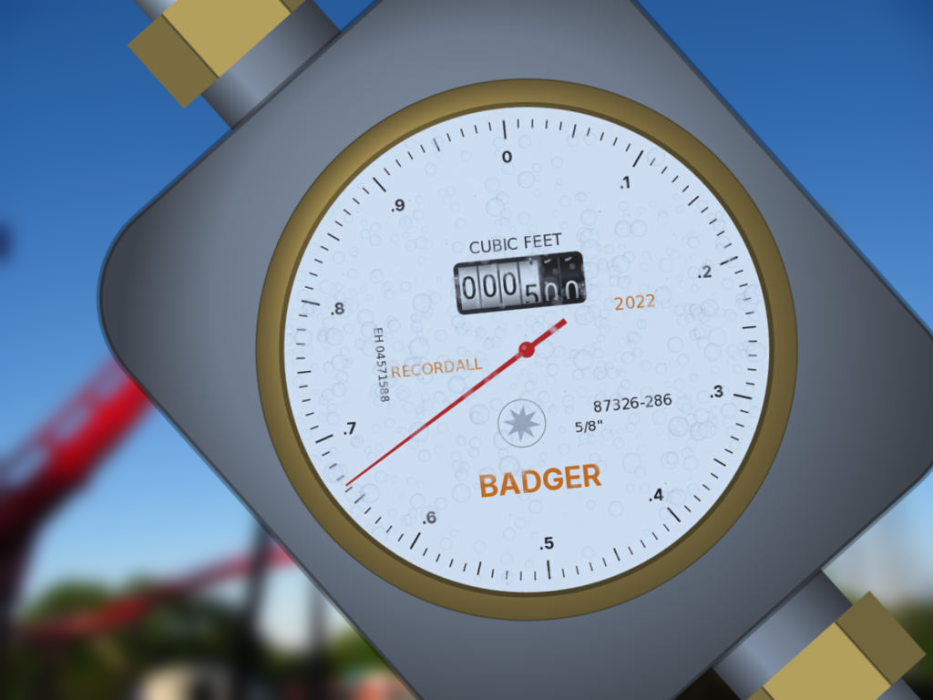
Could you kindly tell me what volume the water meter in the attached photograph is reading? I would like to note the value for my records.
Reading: 499.66 ft³
